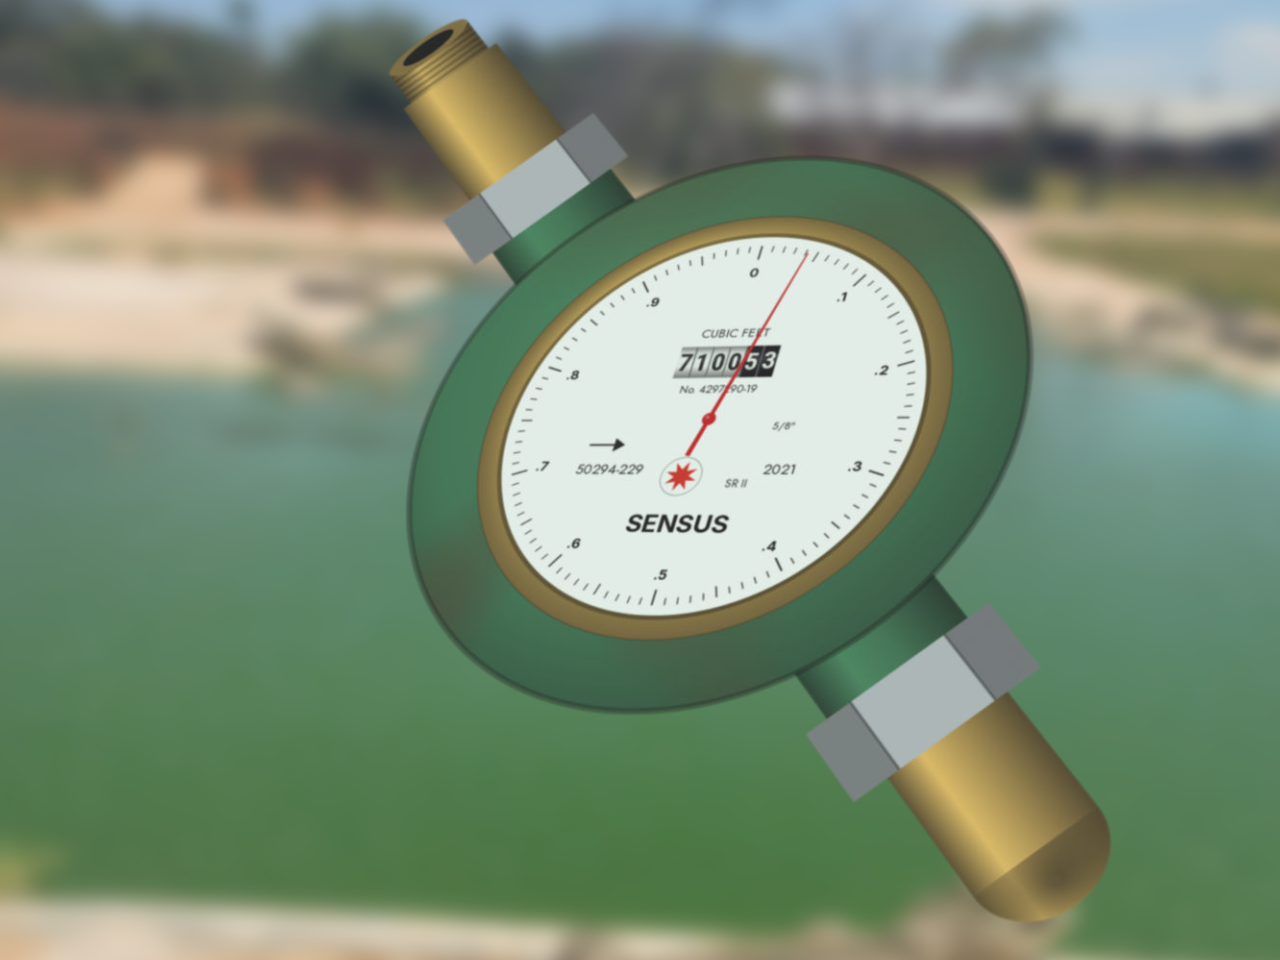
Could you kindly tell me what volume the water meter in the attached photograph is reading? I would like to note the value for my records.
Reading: 710053.04 ft³
